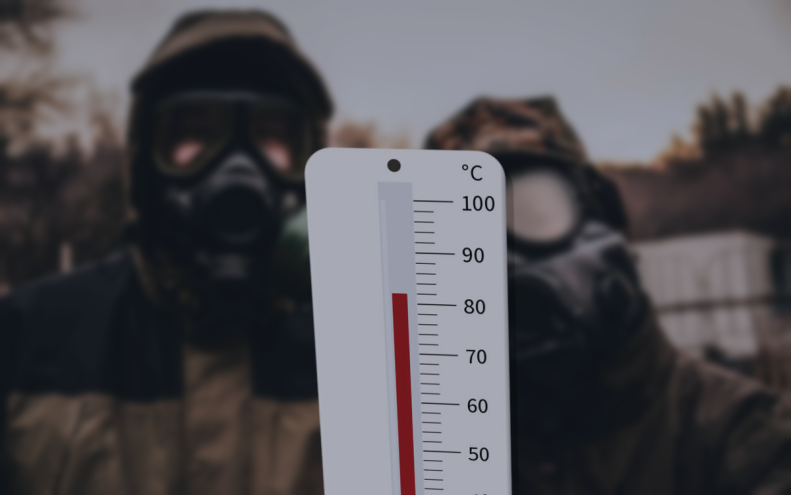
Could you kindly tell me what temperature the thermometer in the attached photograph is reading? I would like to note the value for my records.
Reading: 82 °C
